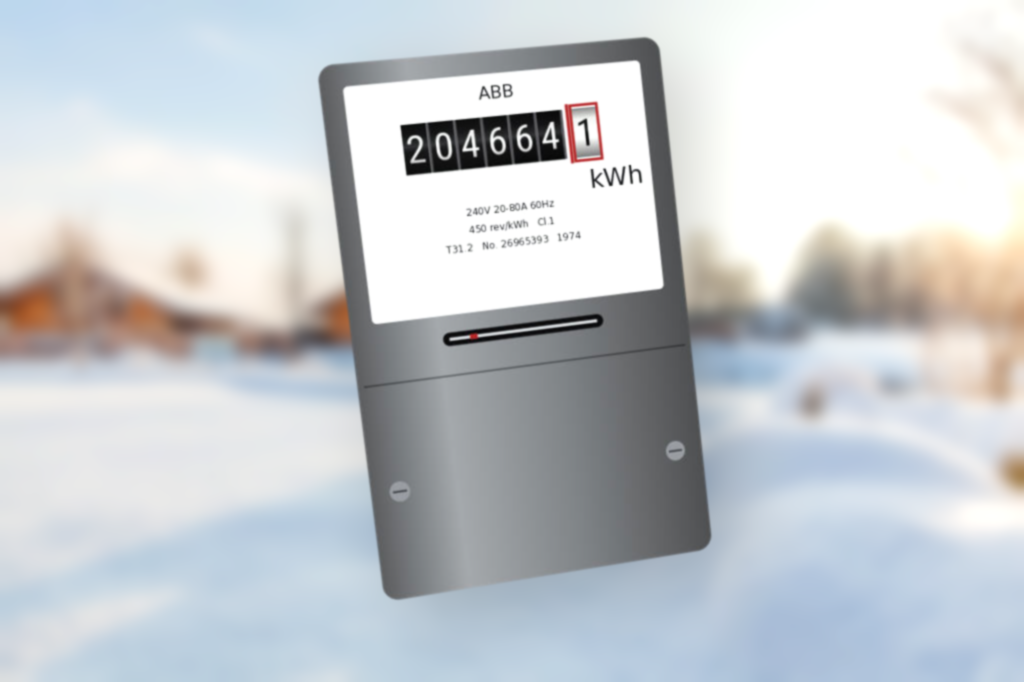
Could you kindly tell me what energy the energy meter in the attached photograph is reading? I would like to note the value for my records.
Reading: 204664.1 kWh
